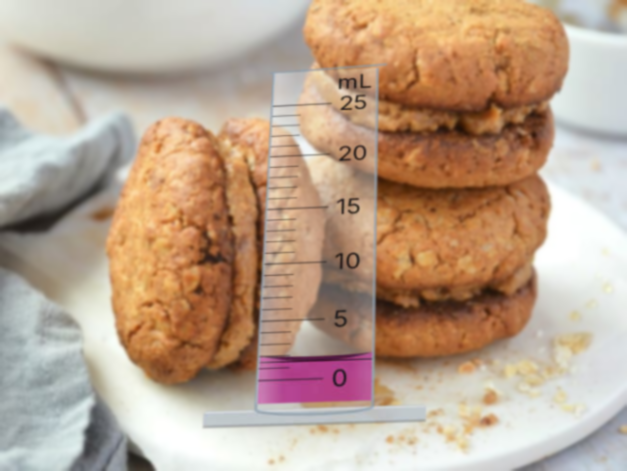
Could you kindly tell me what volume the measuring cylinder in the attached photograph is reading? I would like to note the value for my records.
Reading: 1.5 mL
